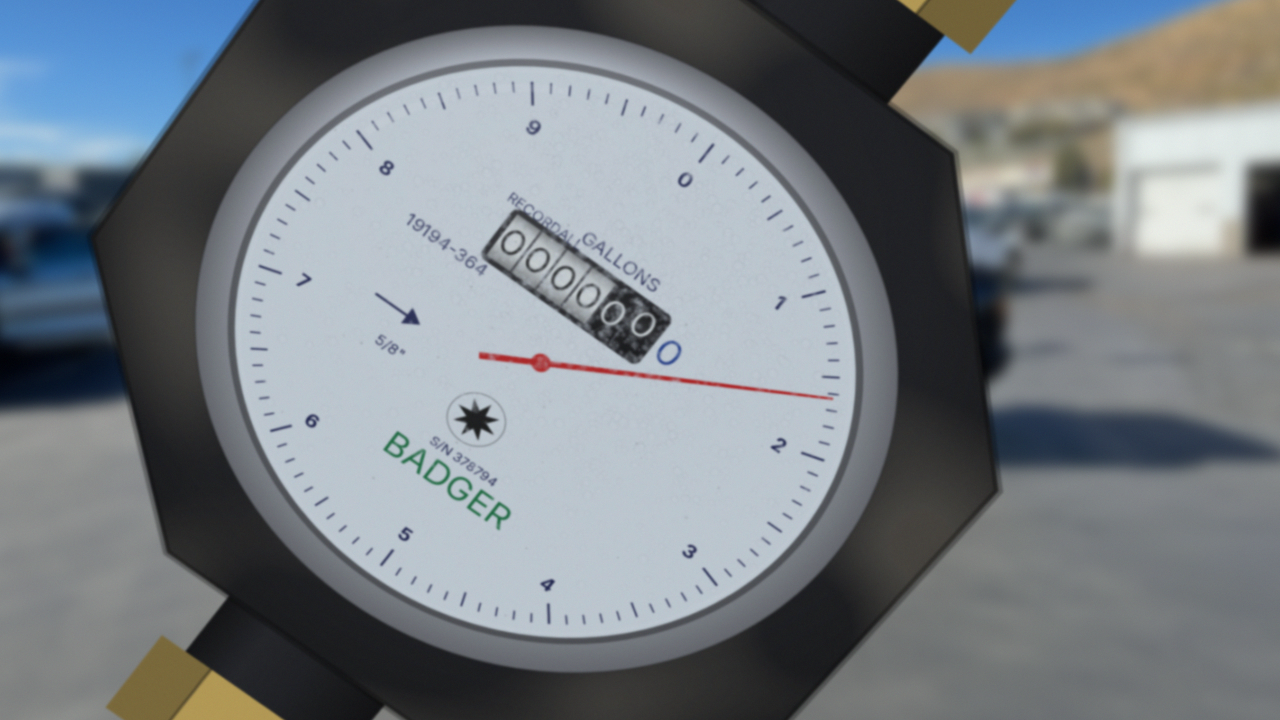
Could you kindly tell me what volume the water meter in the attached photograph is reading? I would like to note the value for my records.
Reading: 1.6 gal
